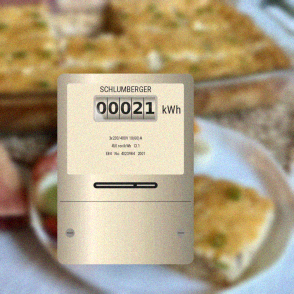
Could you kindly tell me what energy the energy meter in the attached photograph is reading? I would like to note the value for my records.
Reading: 21 kWh
